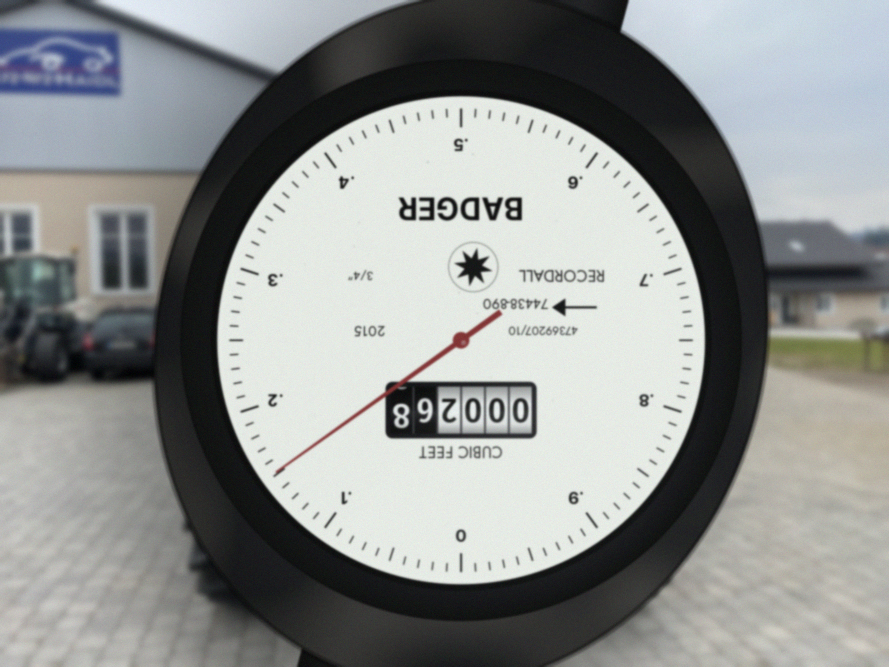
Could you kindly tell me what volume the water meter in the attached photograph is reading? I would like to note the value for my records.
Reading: 268.15 ft³
